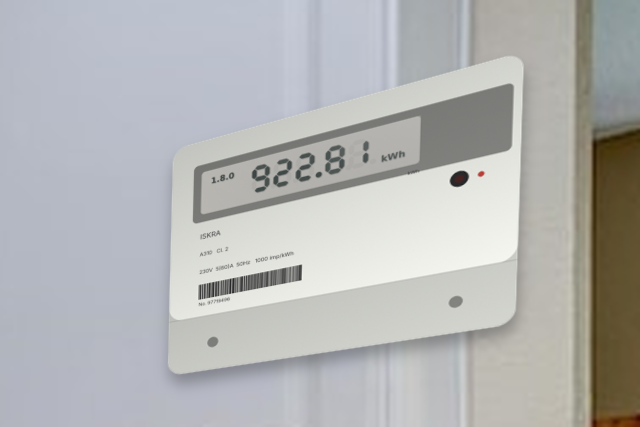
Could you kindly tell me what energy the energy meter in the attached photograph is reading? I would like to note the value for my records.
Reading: 922.81 kWh
